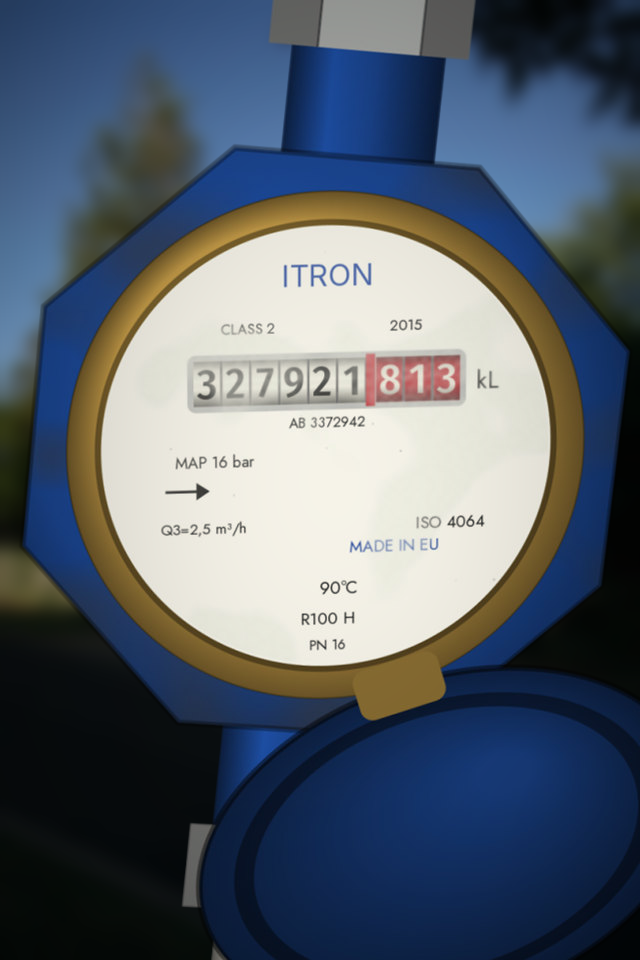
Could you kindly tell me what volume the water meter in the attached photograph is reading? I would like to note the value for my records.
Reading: 327921.813 kL
